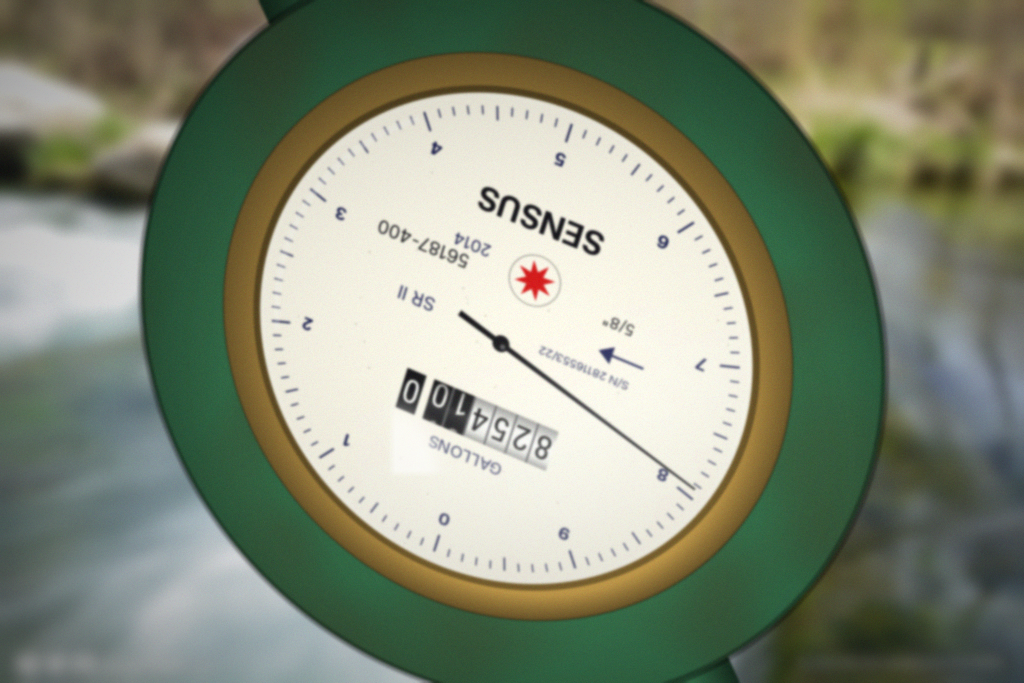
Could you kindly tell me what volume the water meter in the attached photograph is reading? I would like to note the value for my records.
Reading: 8254097.9 gal
